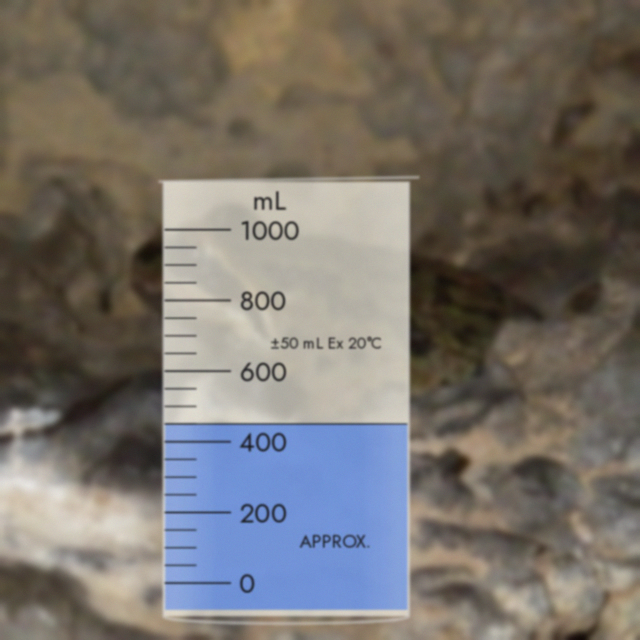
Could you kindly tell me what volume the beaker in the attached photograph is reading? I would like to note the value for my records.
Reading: 450 mL
